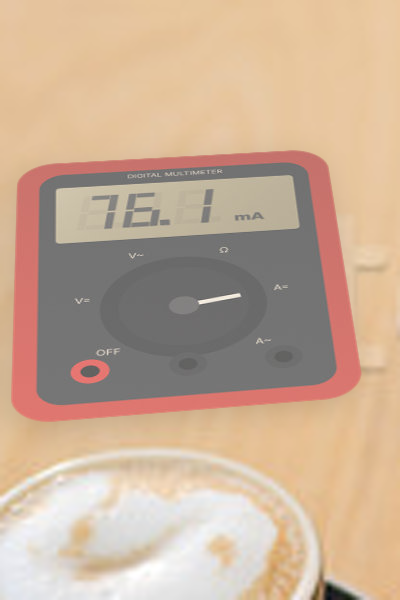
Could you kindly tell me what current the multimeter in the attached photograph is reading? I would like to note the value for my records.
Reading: 76.1 mA
